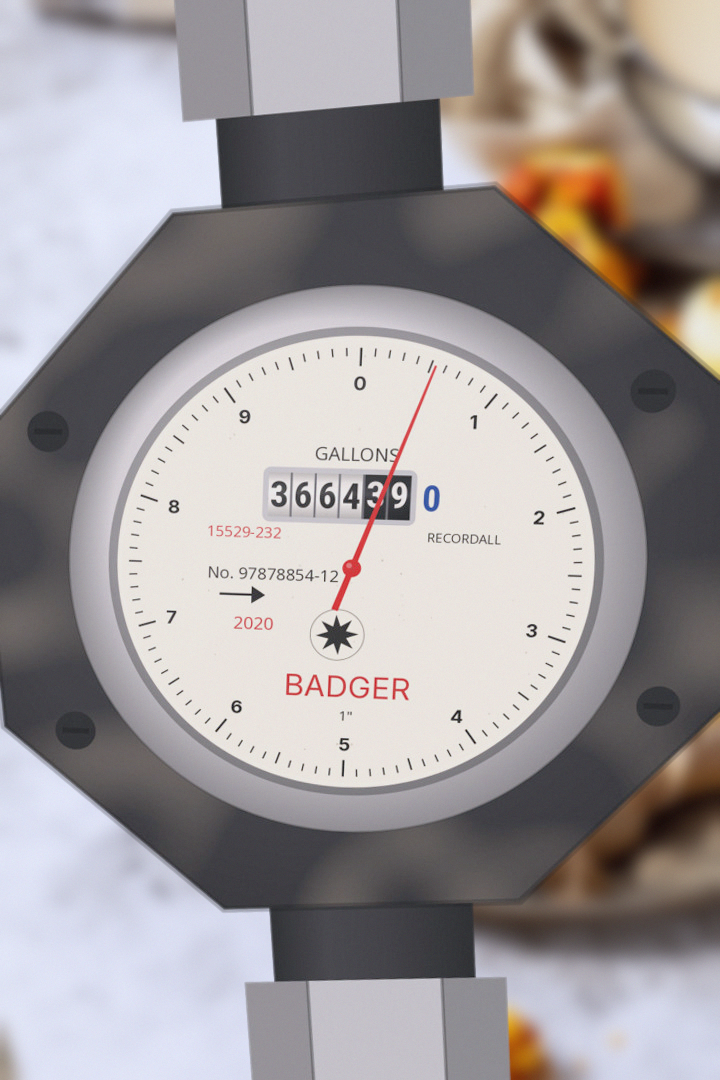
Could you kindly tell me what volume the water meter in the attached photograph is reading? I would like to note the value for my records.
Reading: 3664390.5 gal
